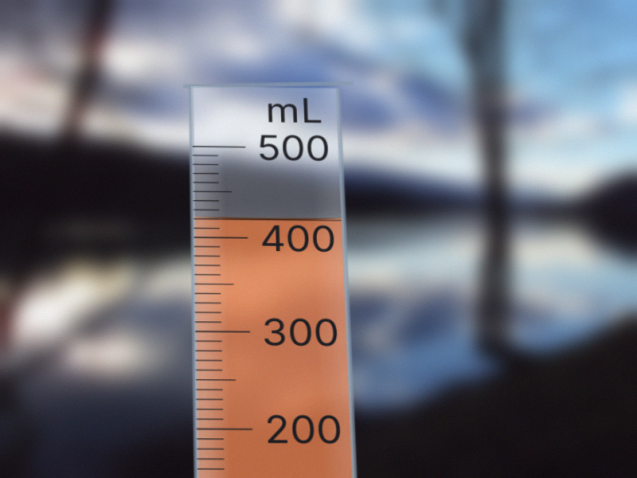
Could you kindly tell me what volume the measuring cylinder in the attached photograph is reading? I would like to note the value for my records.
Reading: 420 mL
